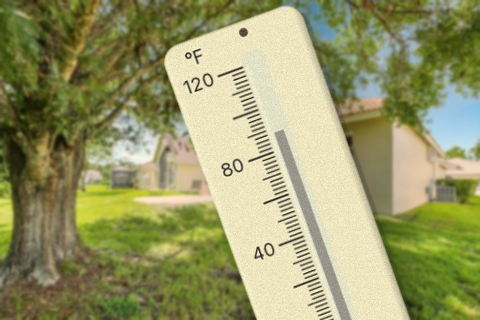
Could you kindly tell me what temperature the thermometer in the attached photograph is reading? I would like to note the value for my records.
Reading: 88 °F
